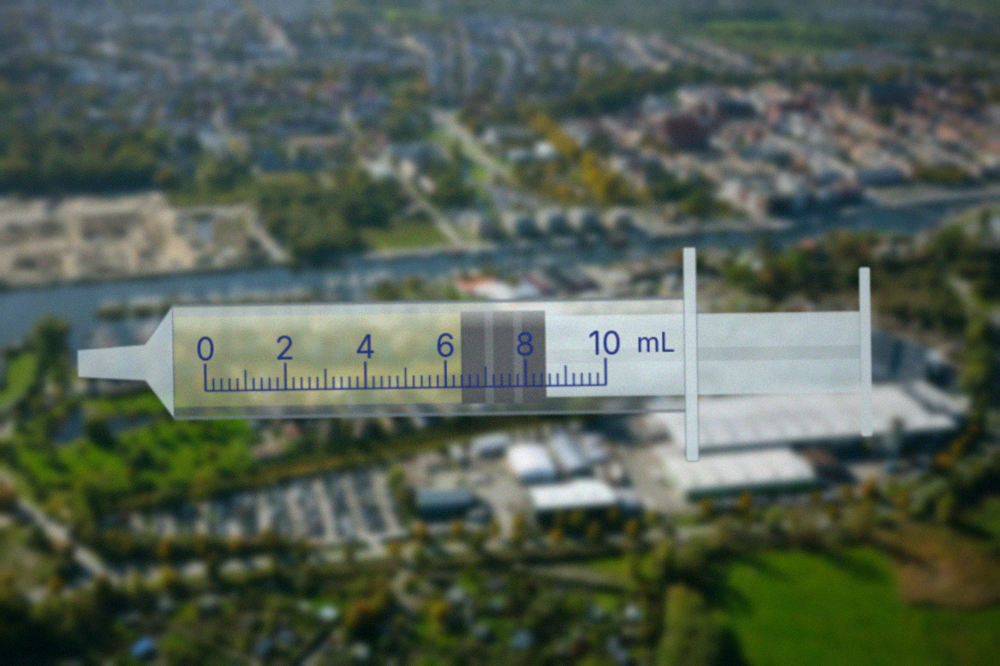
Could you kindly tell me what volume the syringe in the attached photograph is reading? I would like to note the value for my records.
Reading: 6.4 mL
